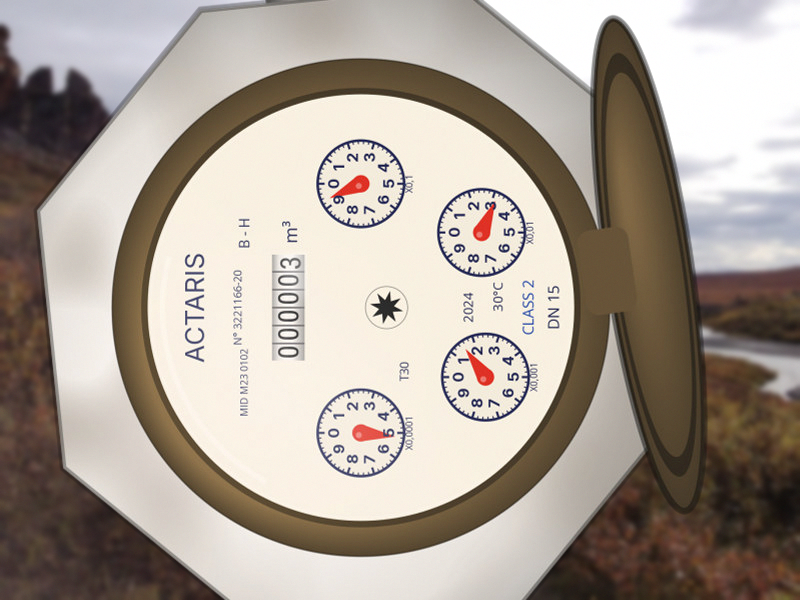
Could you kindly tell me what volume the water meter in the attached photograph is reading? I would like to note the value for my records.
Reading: 2.9315 m³
